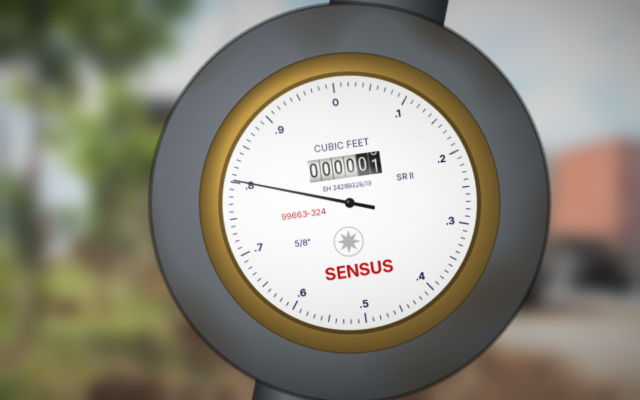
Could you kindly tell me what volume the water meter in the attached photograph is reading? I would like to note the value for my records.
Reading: 0.80 ft³
